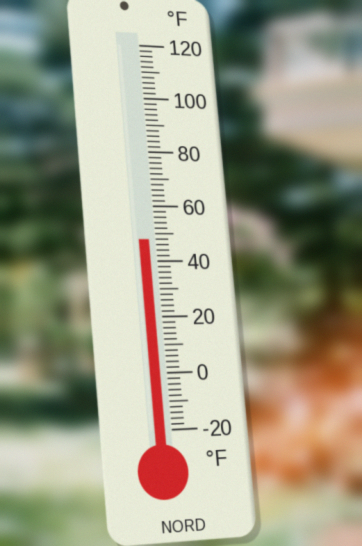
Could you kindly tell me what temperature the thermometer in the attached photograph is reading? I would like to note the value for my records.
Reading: 48 °F
